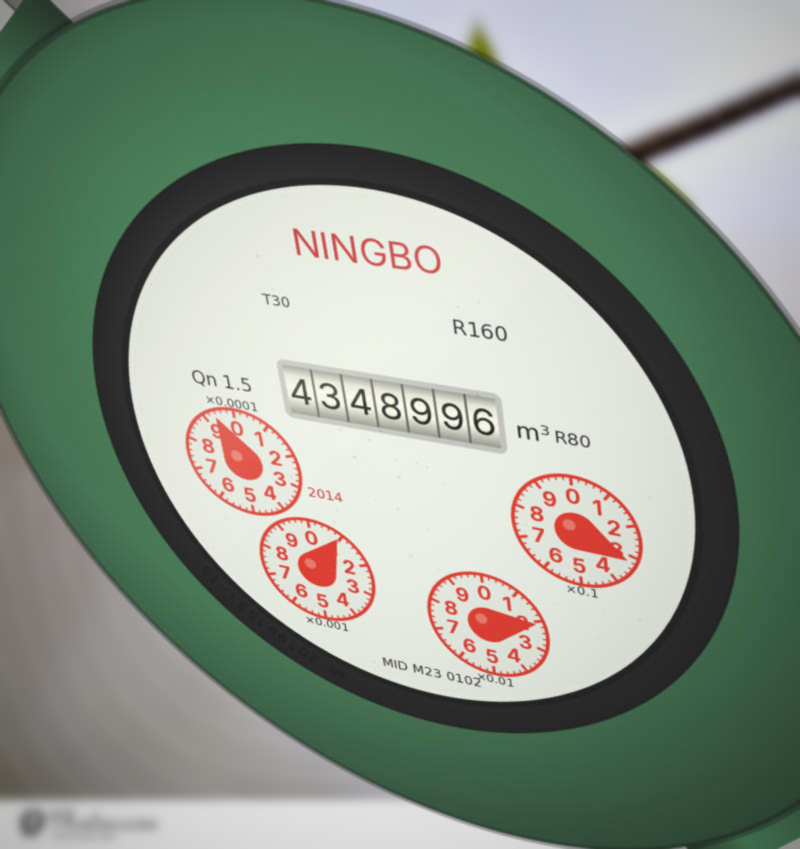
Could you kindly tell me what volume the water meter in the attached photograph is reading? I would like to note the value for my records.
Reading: 4348996.3209 m³
